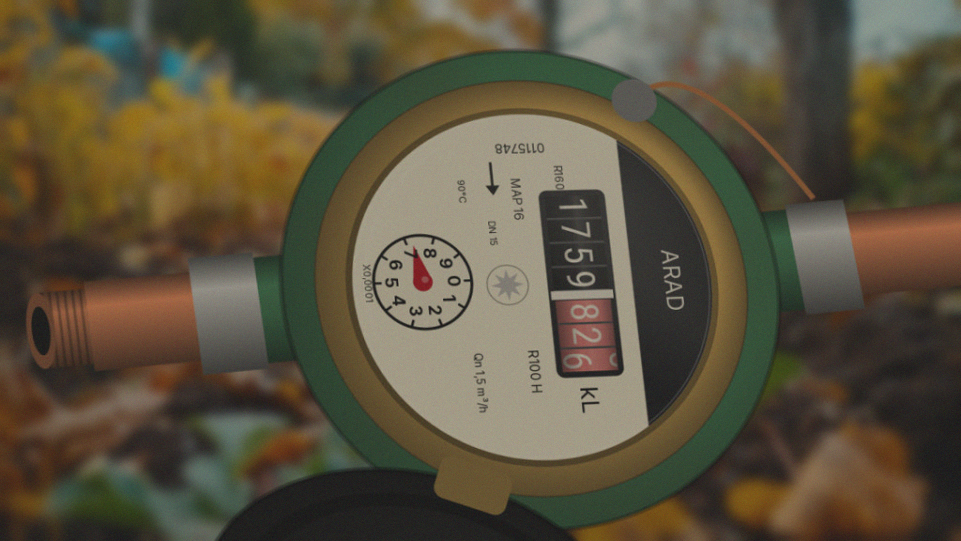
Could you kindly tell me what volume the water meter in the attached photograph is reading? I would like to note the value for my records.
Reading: 1759.8257 kL
